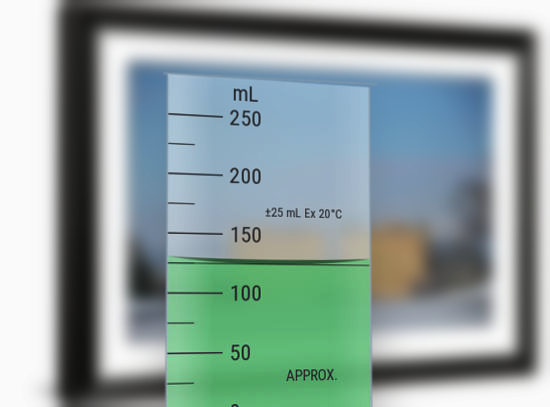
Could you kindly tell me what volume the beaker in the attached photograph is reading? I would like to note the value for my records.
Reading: 125 mL
